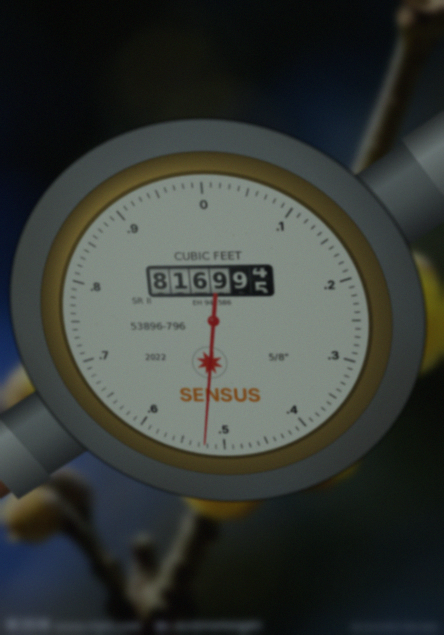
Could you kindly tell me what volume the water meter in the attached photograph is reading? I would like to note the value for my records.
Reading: 816994.52 ft³
